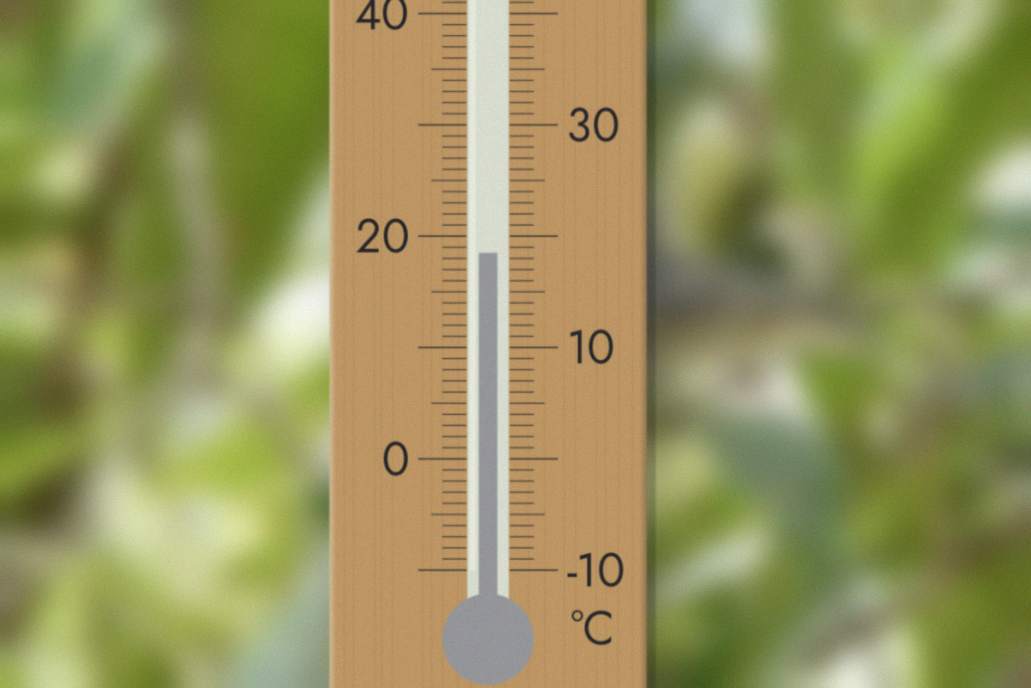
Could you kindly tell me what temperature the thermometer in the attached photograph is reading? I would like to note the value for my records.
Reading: 18.5 °C
